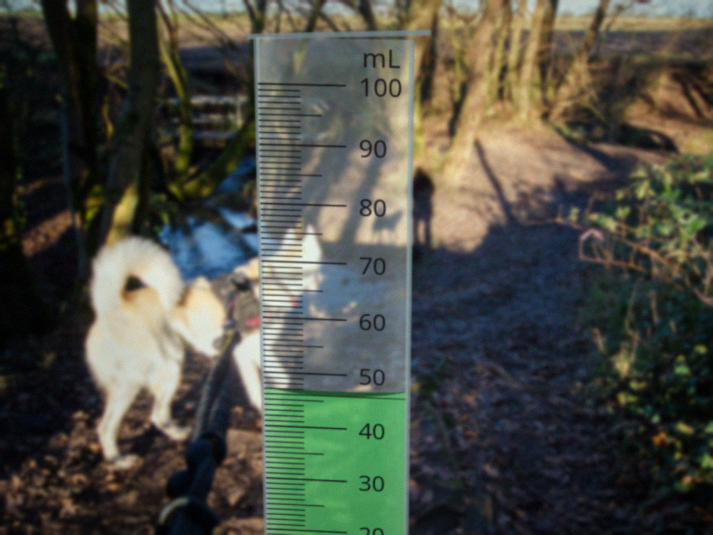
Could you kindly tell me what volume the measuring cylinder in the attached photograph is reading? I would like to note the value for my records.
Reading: 46 mL
